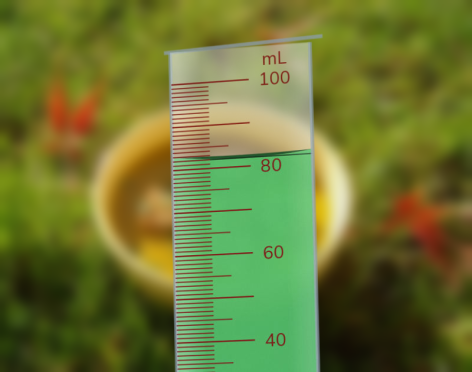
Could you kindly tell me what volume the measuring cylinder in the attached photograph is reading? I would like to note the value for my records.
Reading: 82 mL
